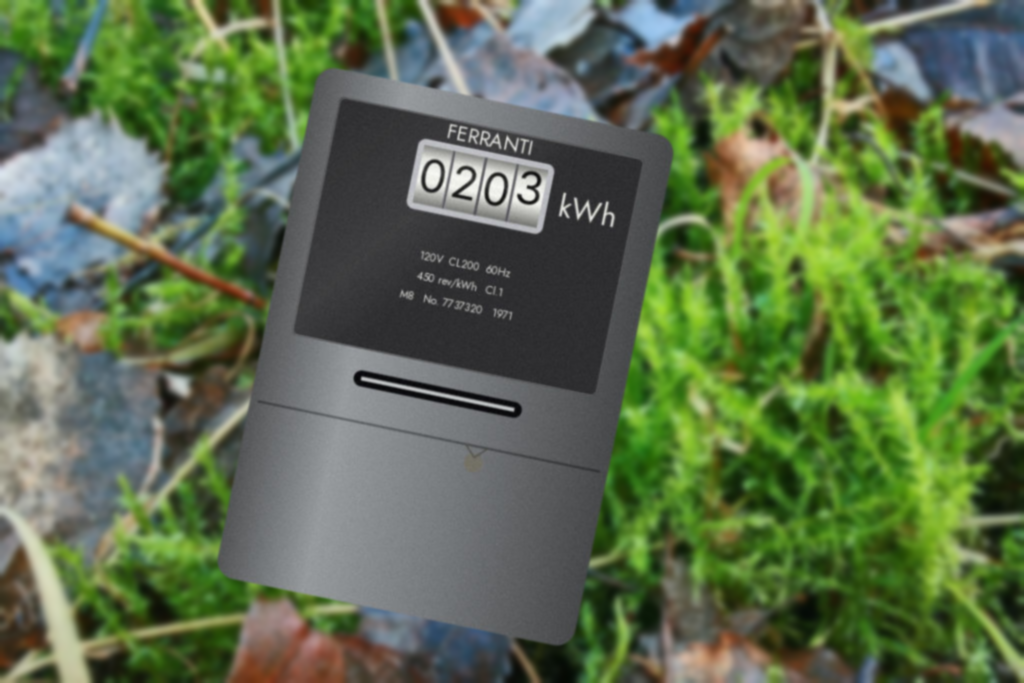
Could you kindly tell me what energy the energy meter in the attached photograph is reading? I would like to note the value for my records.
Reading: 203 kWh
